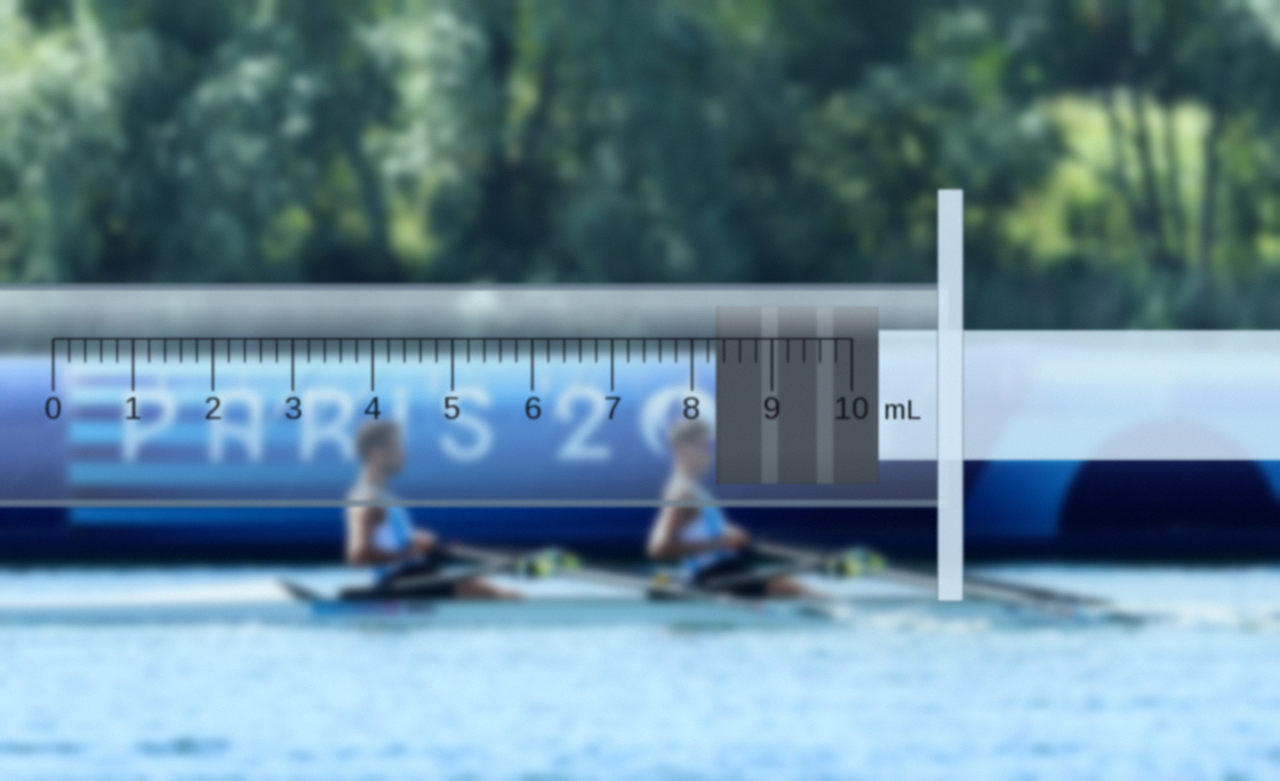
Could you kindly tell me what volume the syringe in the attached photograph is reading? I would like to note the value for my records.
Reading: 8.3 mL
